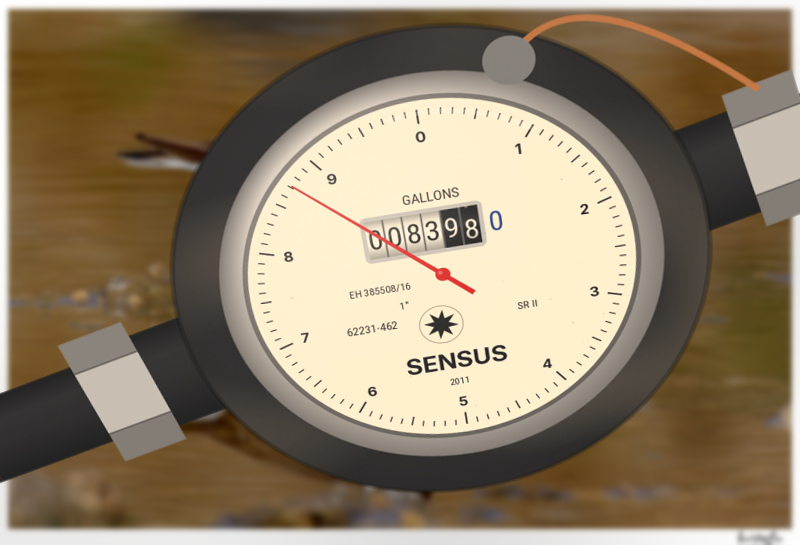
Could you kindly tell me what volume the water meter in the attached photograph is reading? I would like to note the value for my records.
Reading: 83978.7 gal
